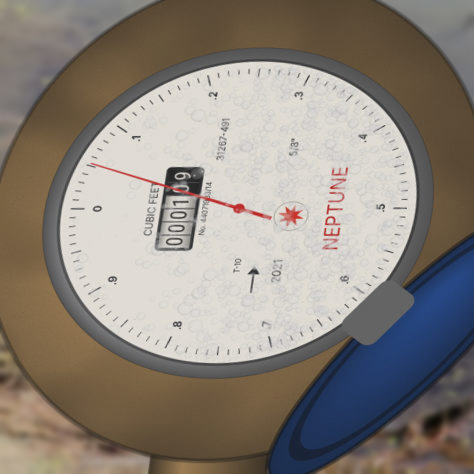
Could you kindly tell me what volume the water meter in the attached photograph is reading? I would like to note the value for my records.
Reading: 109.05 ft³
